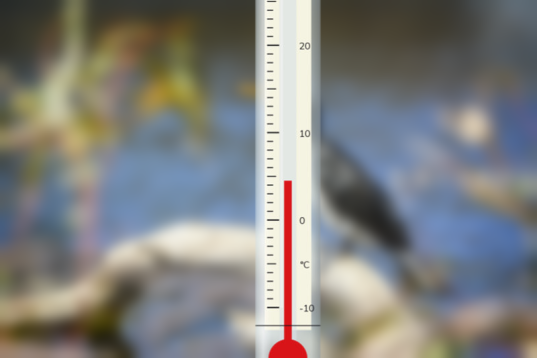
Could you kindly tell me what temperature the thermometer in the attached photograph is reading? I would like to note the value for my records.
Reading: 4.5 °C
